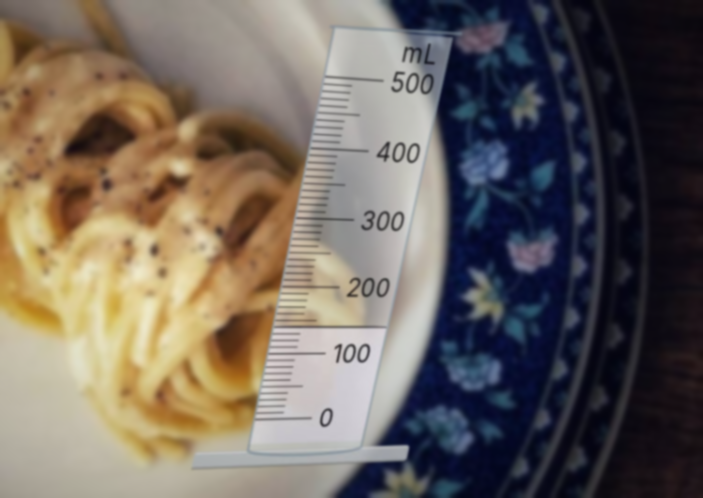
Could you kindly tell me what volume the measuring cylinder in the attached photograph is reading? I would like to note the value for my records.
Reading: 140 mL
